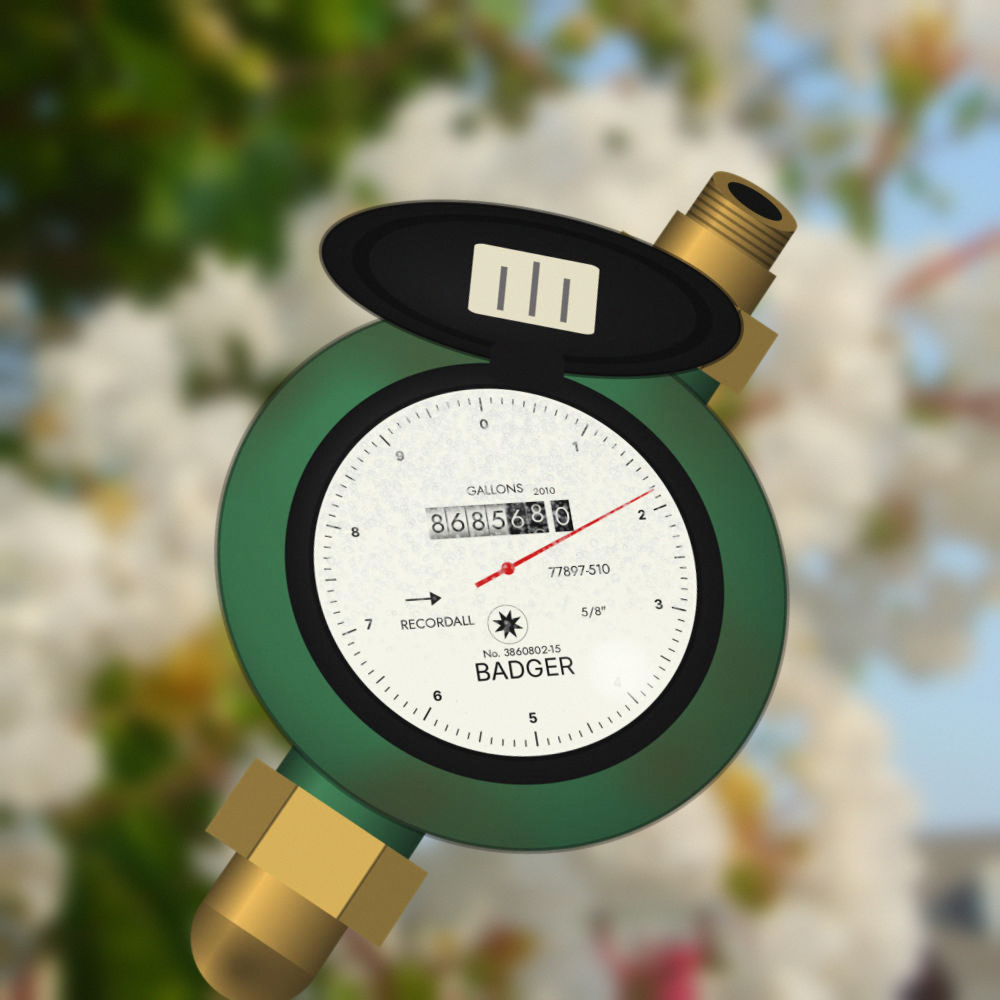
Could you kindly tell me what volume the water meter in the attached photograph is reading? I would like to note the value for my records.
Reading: 8685681.8 gal
